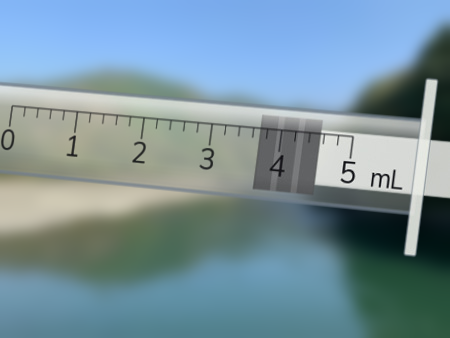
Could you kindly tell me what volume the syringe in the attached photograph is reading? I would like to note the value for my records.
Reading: 3.7 mL
